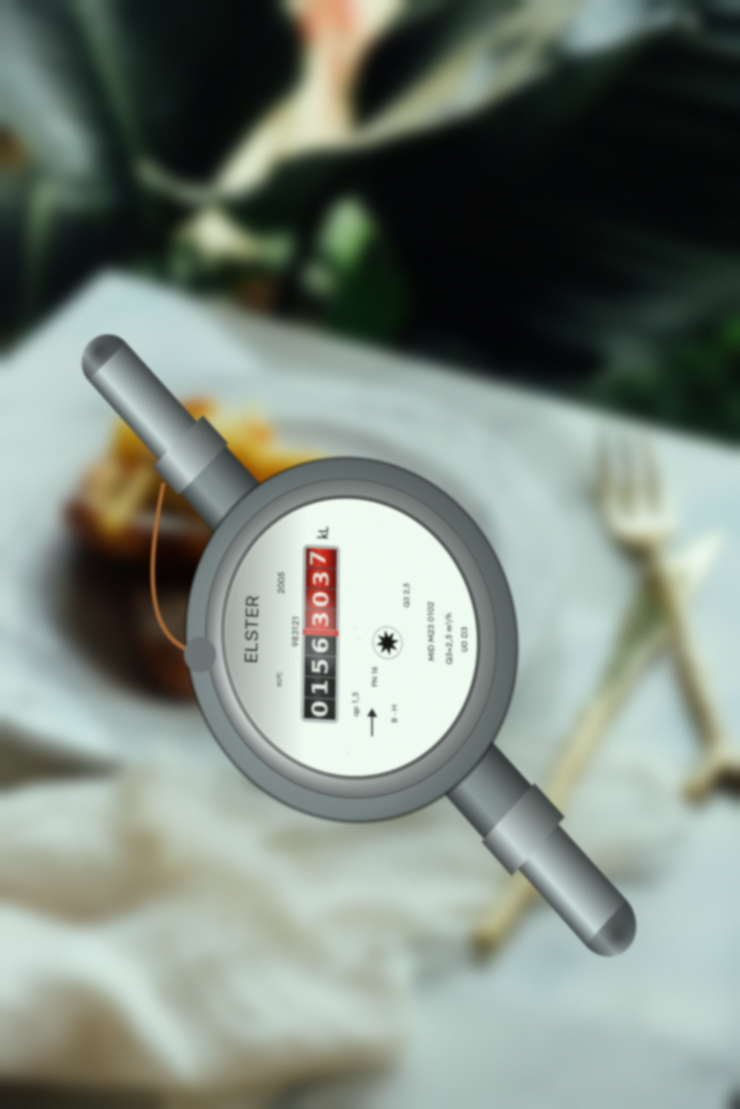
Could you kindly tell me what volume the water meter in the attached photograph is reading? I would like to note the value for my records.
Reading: 156.3037 kL
